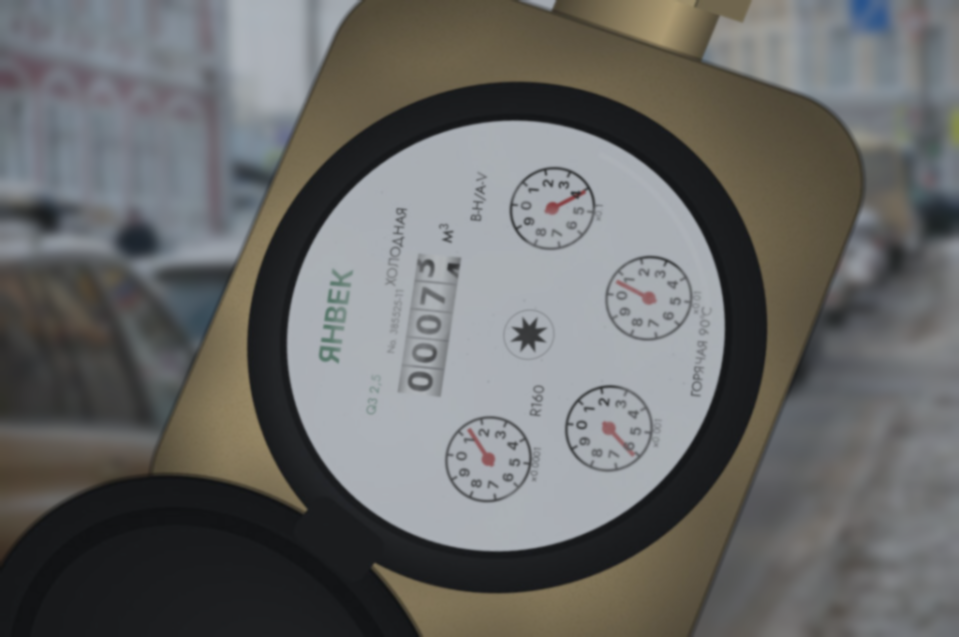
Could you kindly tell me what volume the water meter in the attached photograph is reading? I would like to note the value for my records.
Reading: 73.4061 m³
